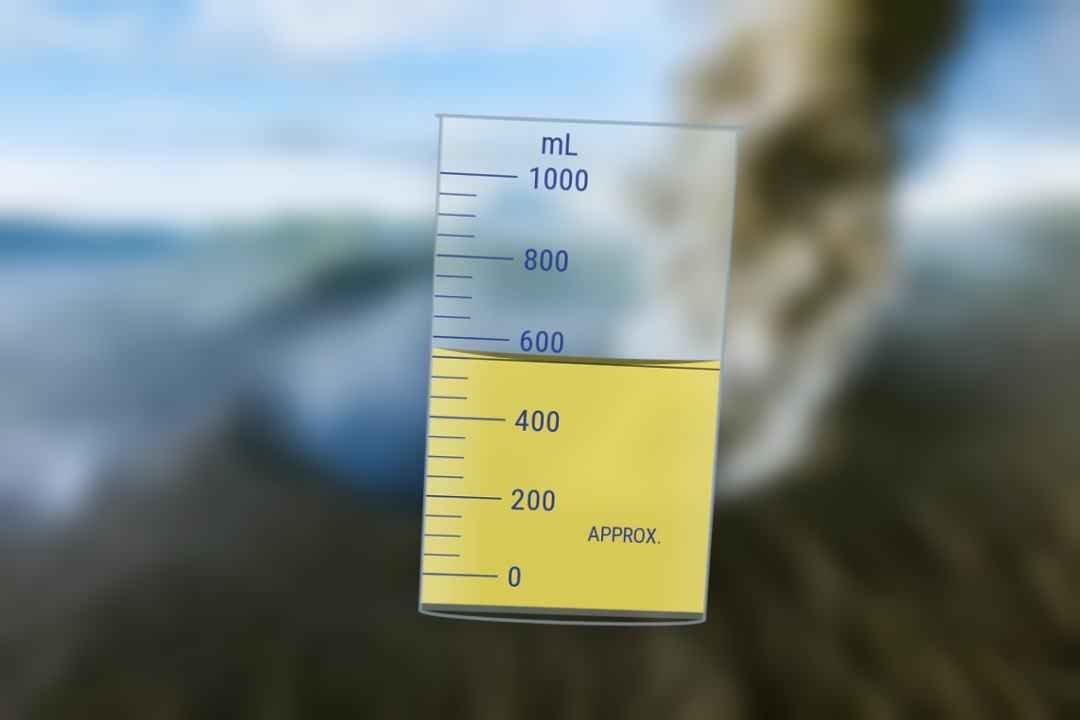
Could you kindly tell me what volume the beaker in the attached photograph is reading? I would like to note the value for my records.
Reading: 550 mL
